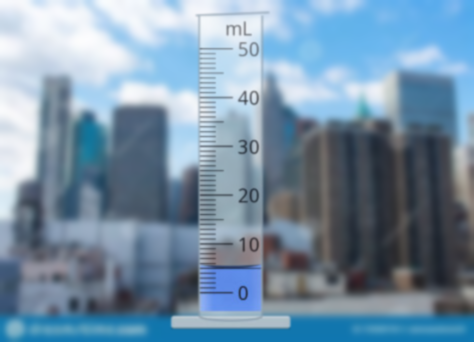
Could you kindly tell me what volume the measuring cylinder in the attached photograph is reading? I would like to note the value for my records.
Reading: 5 mL
